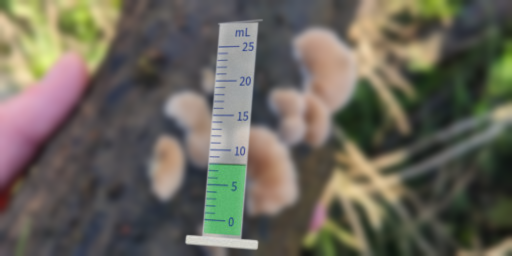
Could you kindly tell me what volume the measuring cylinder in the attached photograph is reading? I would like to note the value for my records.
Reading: 8 mL
